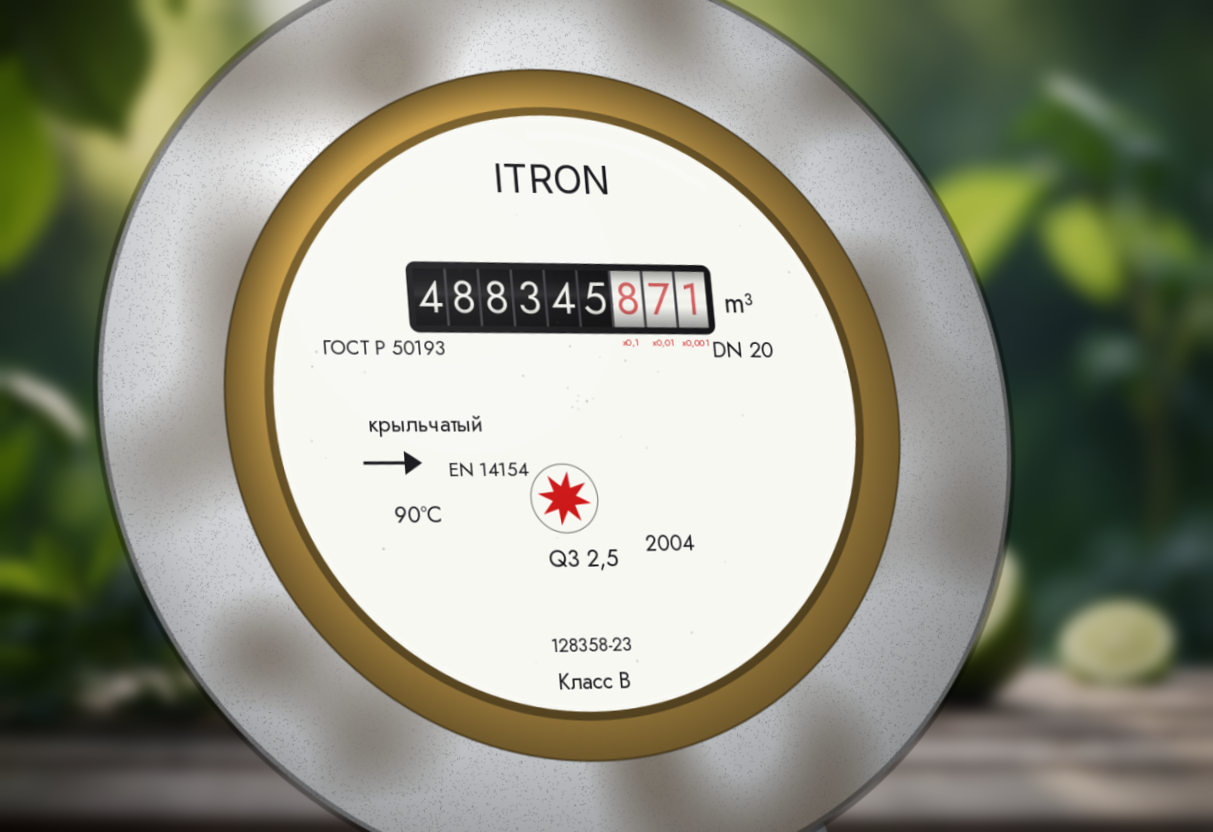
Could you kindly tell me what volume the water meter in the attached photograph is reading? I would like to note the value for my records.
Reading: 488345.871 m³
